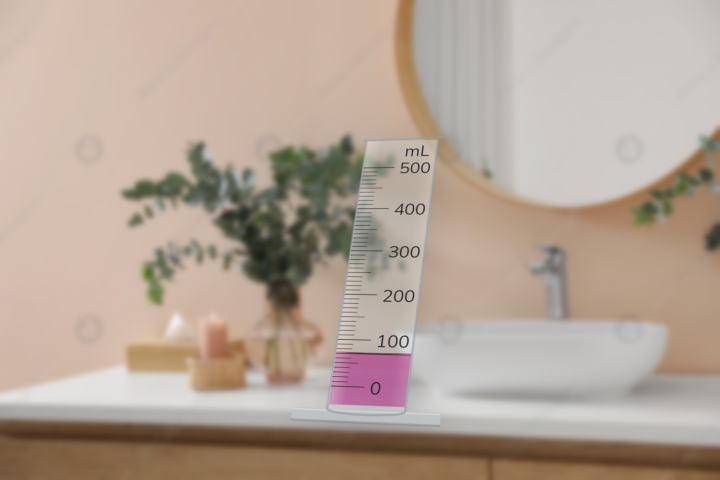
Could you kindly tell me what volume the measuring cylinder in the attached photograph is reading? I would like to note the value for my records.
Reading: 70 mL
